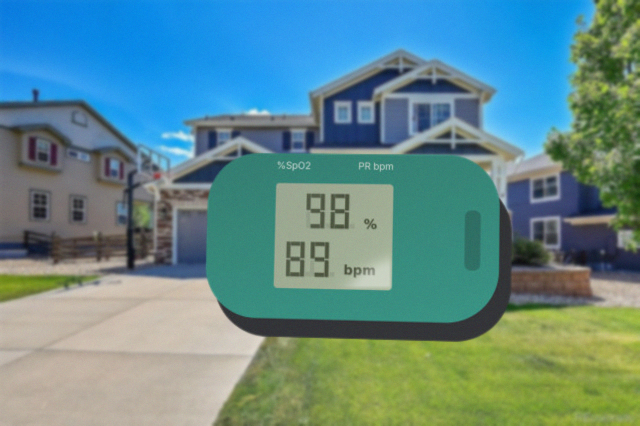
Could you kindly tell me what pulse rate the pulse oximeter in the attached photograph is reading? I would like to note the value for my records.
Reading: 89 bpm
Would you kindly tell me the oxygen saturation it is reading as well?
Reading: 98 %
